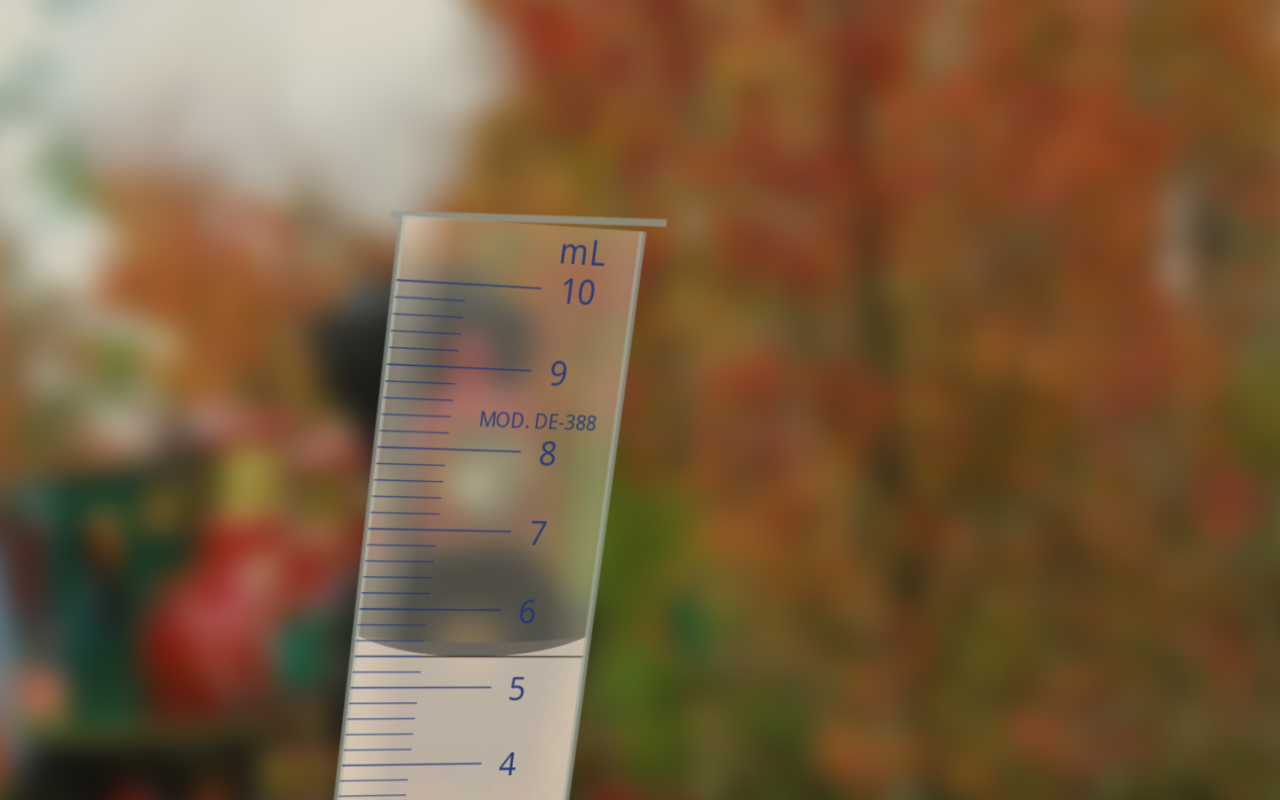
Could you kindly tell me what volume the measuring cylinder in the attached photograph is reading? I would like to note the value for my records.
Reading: 5.4 mL
